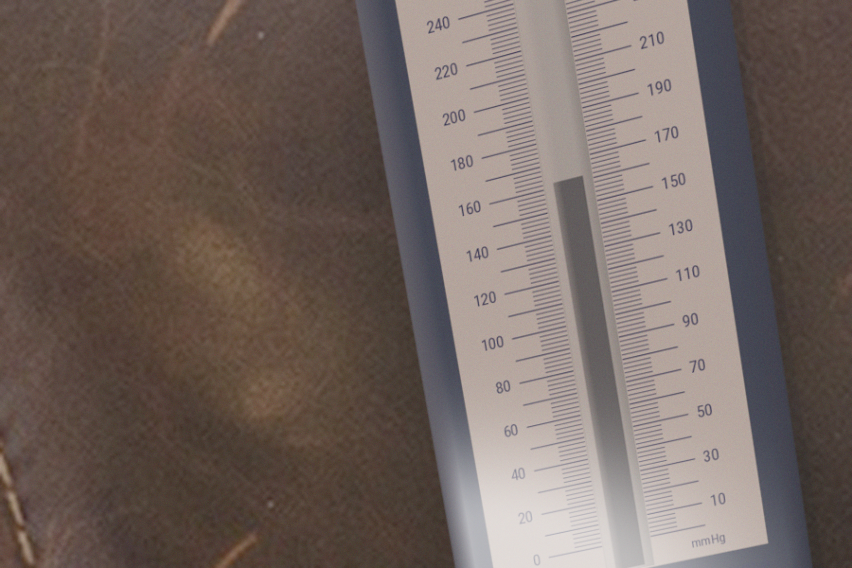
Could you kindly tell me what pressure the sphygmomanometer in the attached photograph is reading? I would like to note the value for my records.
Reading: 162 mmHg
